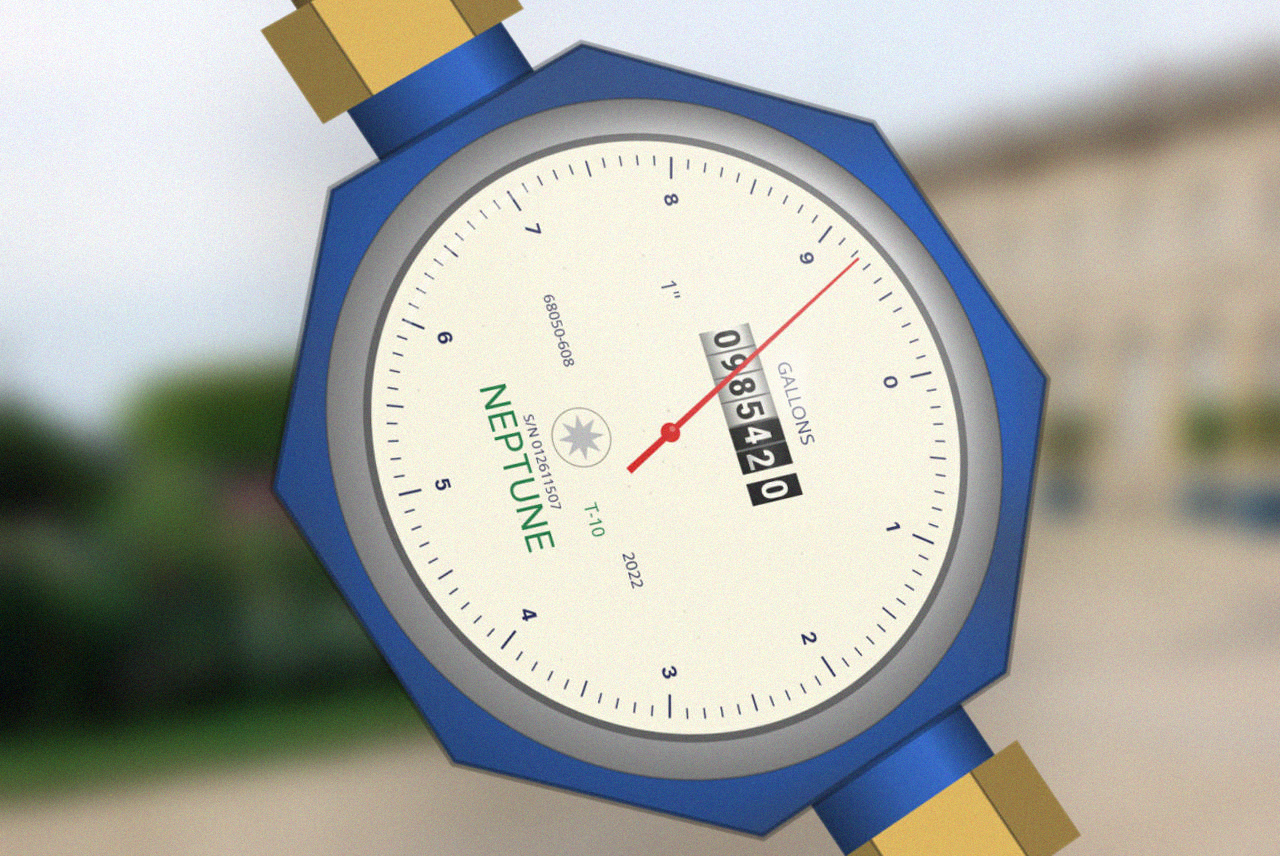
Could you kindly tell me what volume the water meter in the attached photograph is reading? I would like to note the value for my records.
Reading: 985419.2 gal
